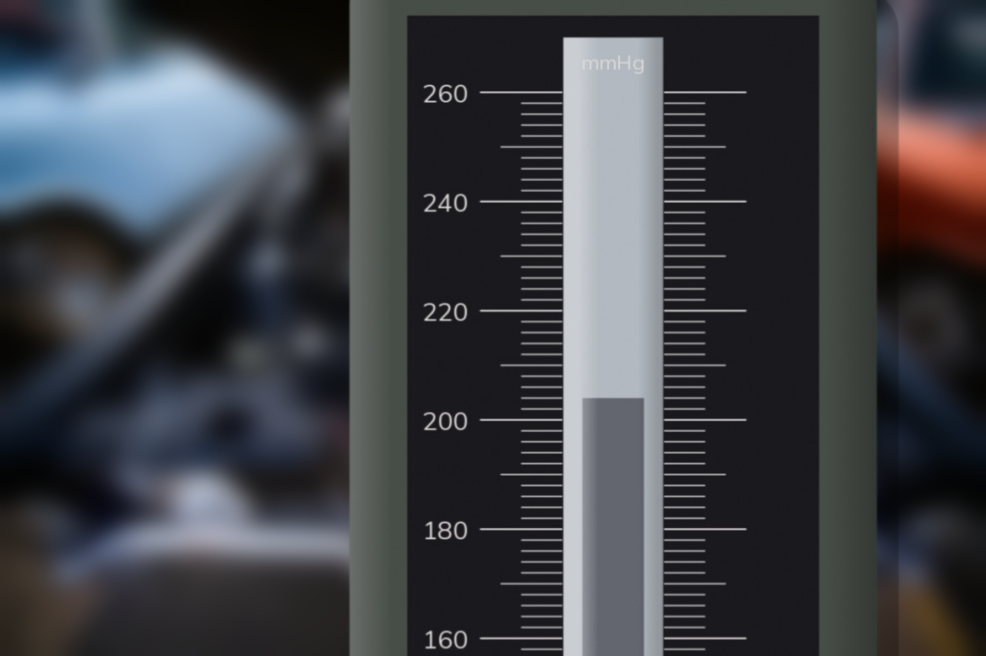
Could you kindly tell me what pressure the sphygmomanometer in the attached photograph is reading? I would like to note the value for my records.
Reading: 204 mmHg
